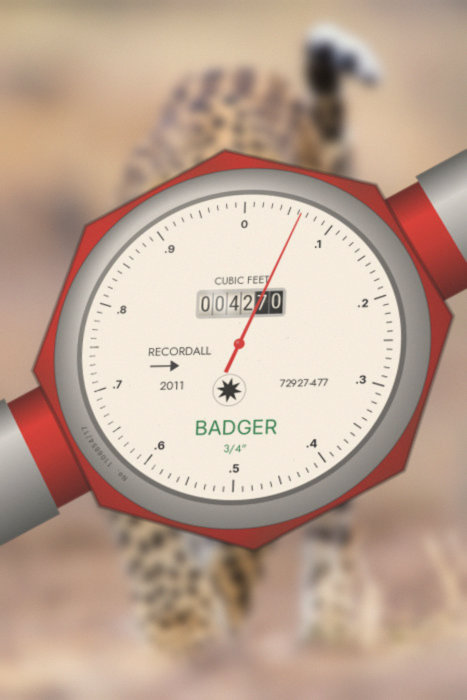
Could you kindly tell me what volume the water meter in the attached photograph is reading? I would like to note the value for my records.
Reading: 4270.06 ft³
